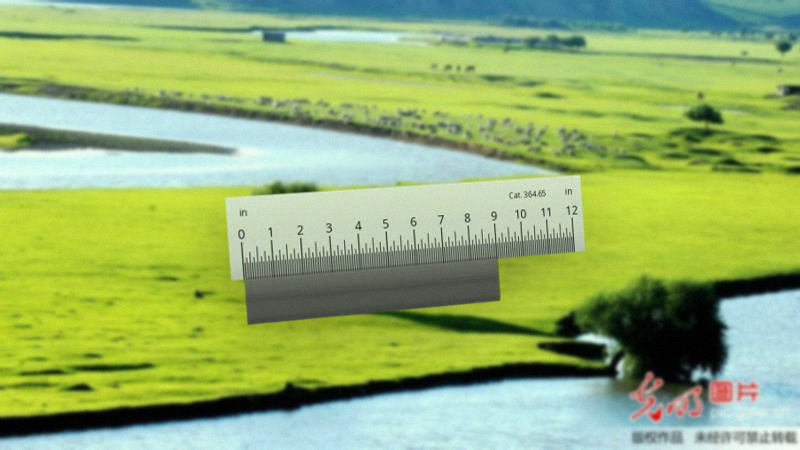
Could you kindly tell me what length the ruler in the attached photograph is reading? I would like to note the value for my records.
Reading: 9 in
